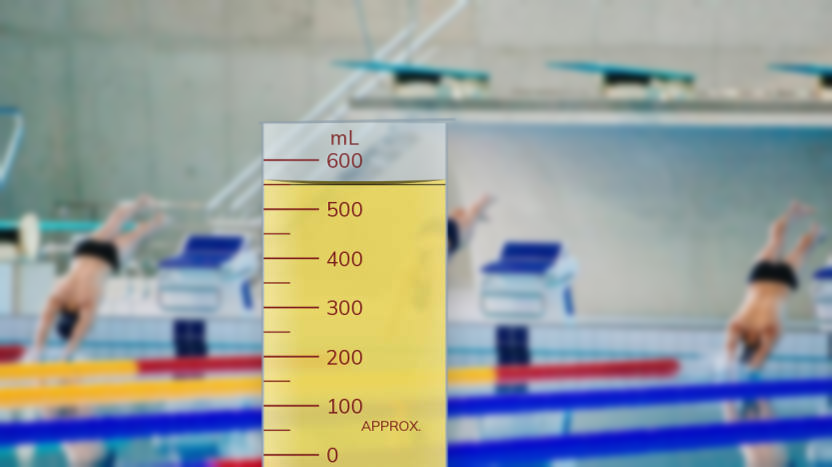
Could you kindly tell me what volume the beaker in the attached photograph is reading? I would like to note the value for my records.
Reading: 550 mL
